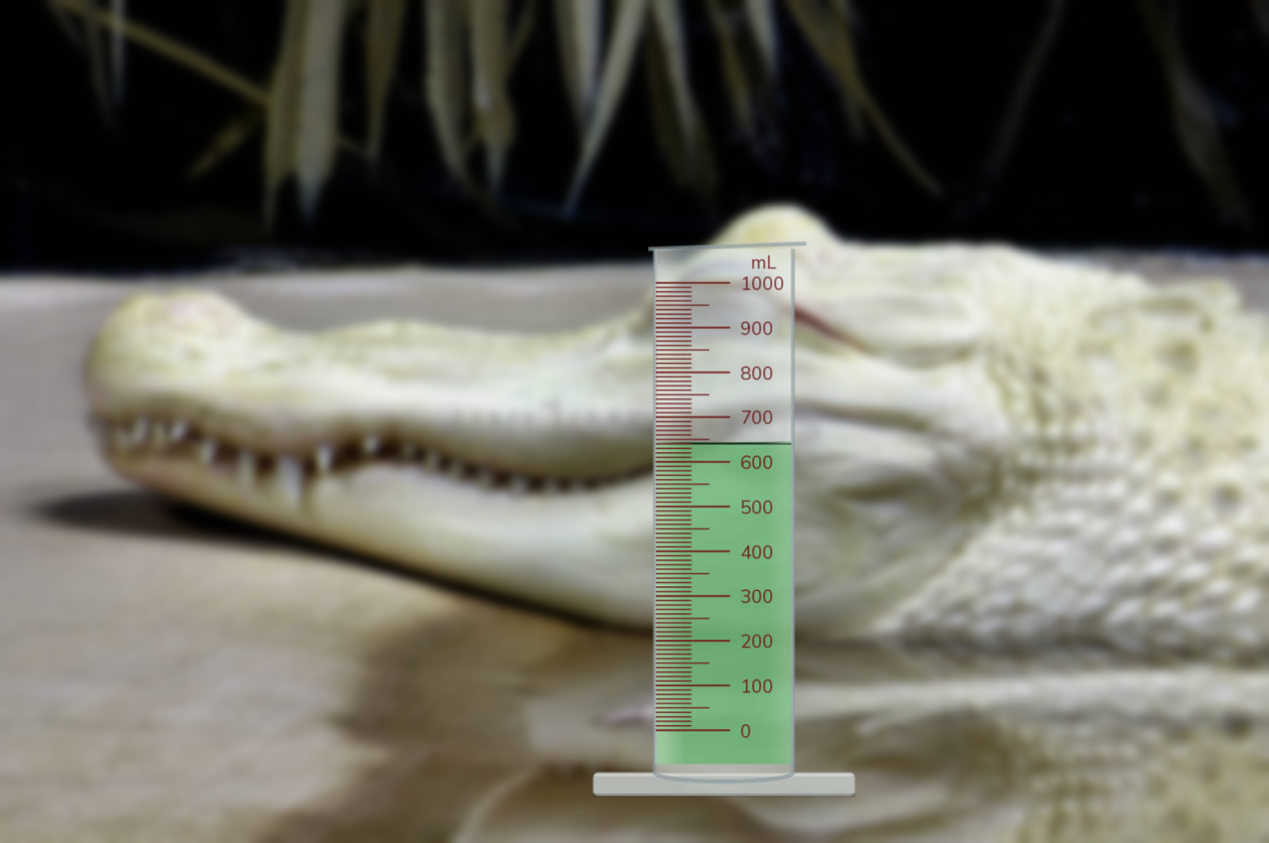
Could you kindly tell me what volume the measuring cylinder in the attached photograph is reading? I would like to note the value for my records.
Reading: 640 mL
